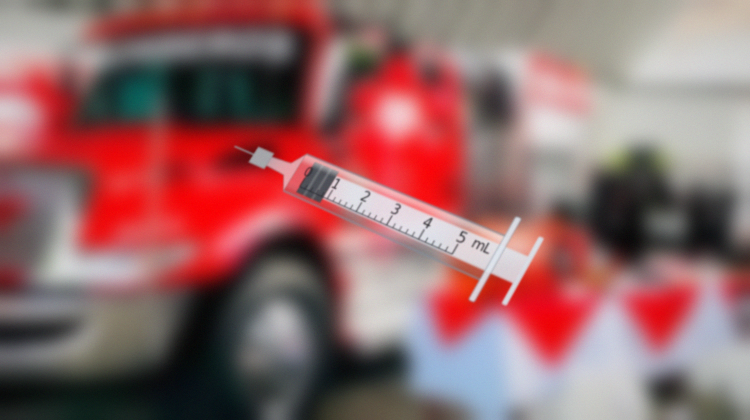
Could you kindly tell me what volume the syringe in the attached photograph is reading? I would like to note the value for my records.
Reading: 0 mL
